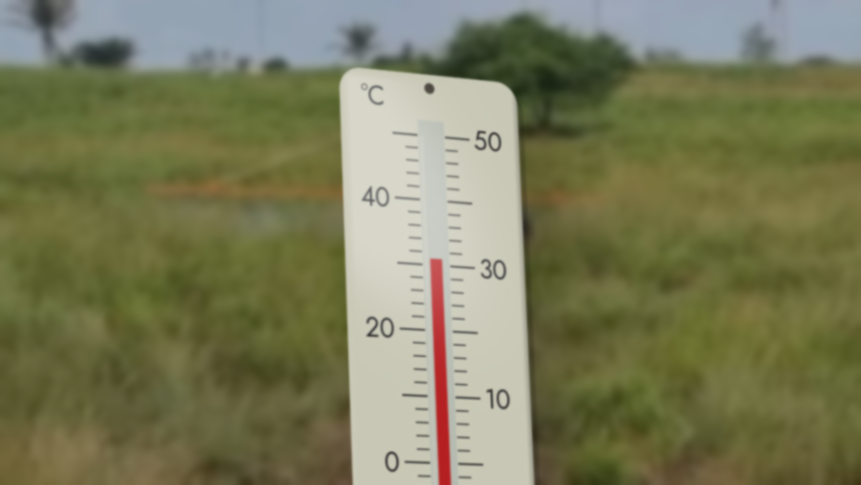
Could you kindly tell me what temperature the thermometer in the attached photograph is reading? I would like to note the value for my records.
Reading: 31 °C
